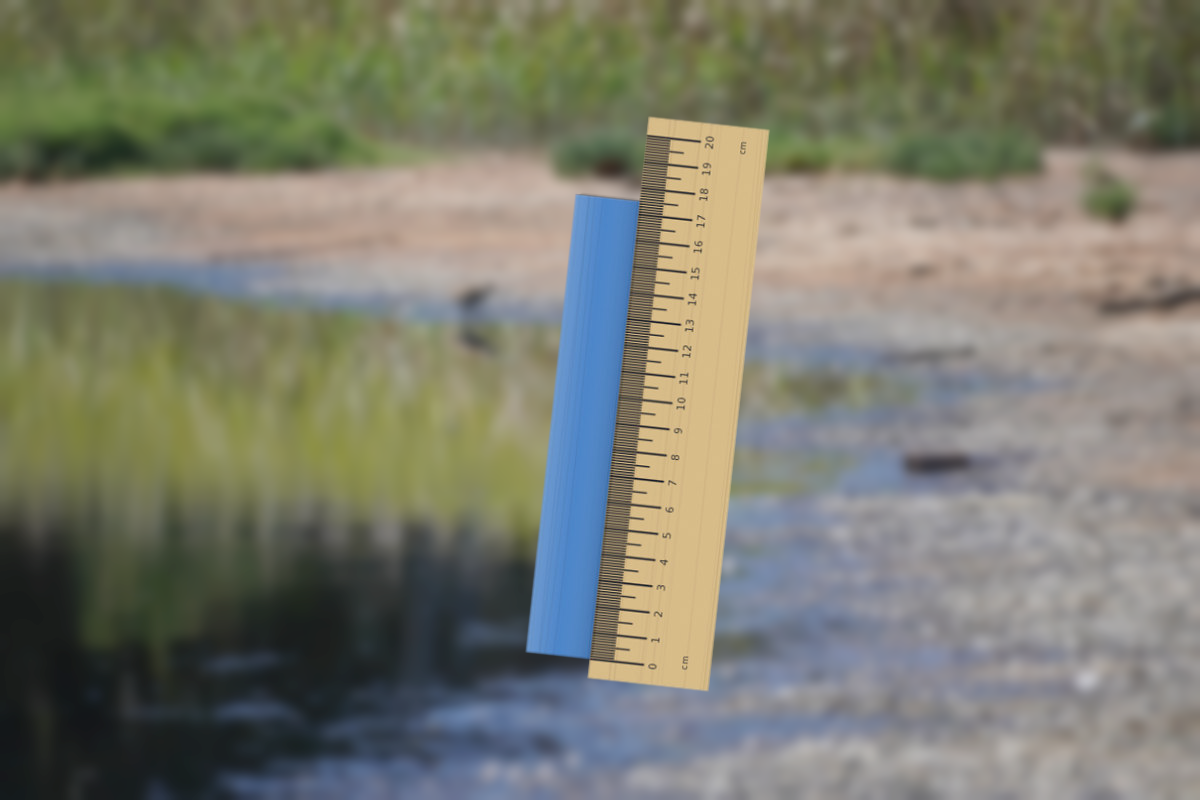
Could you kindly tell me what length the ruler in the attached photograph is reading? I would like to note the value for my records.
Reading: 17.5 cm
